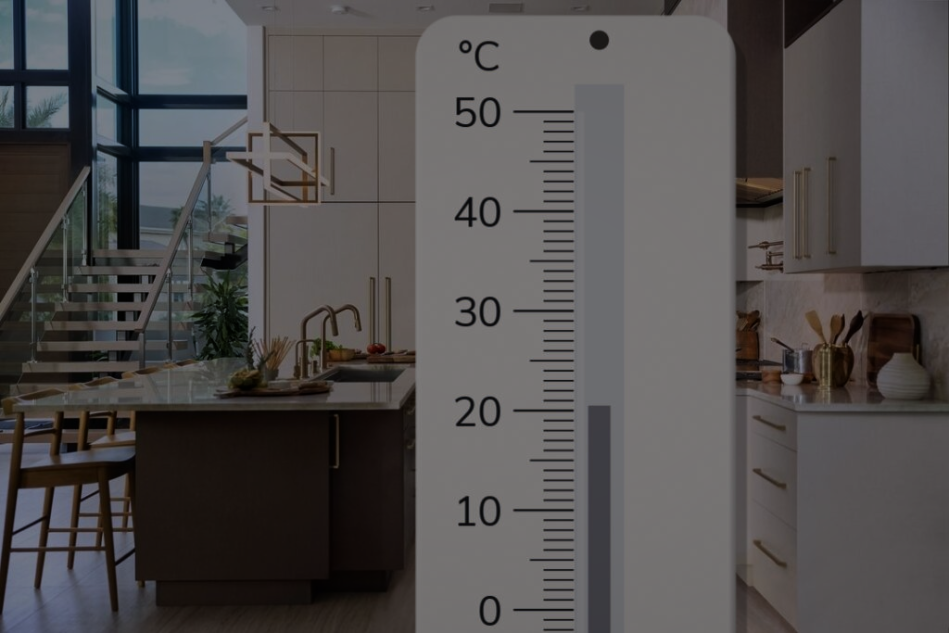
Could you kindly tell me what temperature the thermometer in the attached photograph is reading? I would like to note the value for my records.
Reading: 20.5 °C
